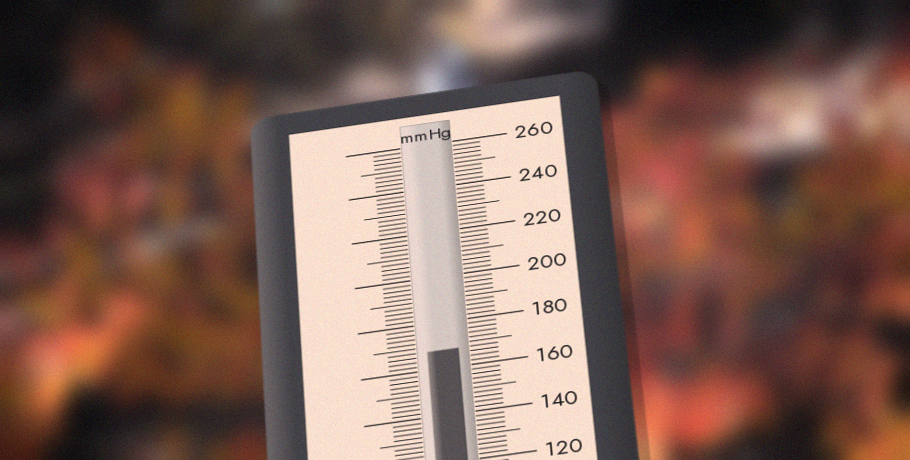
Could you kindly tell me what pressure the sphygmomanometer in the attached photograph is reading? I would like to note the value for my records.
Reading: 168 mmHg
